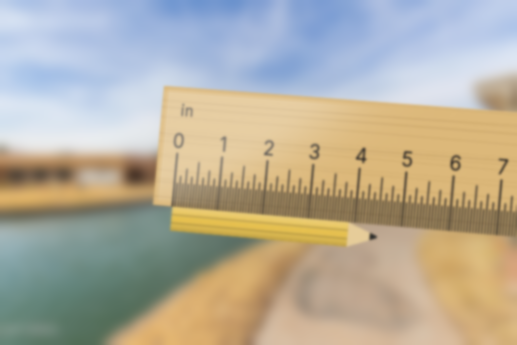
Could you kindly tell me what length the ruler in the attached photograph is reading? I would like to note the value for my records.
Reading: 4.5 in
